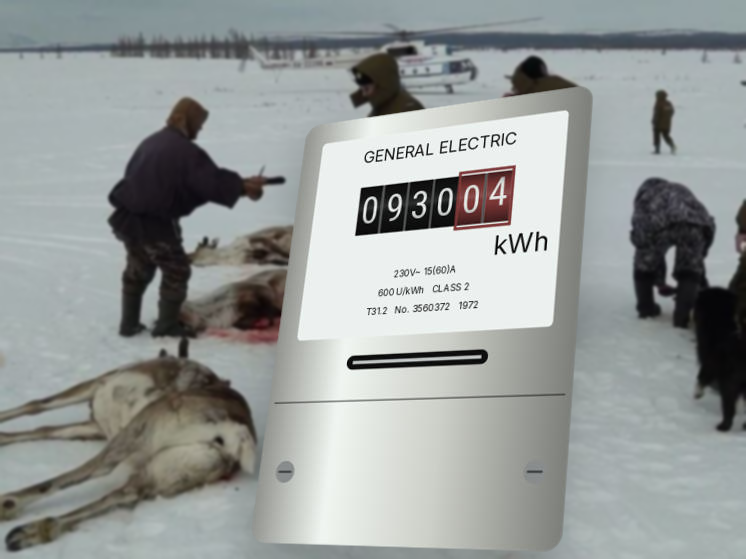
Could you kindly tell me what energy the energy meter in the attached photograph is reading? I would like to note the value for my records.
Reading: 930.04 kWh
